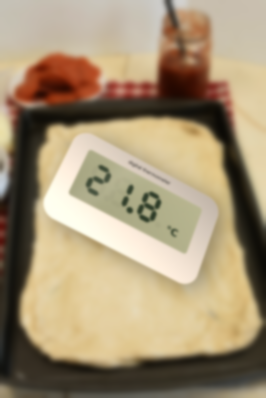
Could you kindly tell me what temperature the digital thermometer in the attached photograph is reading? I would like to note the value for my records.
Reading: 21.8 °C
